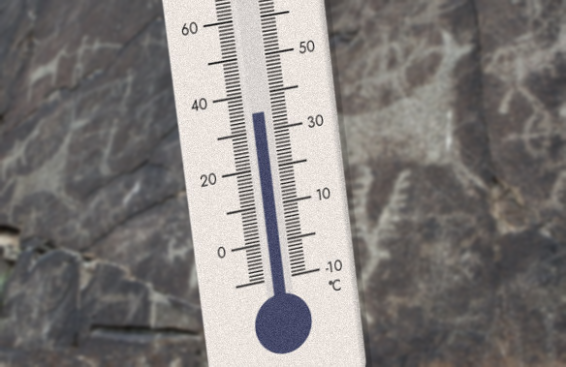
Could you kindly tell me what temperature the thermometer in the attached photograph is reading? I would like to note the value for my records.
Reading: 35 °C
